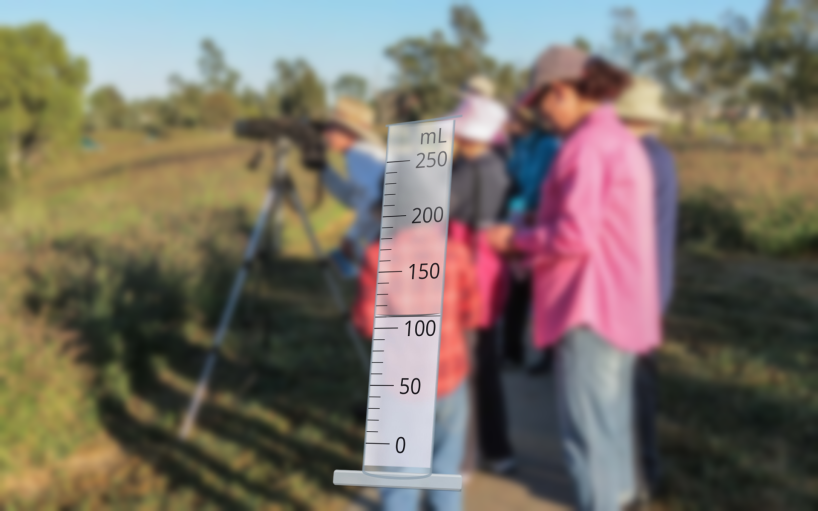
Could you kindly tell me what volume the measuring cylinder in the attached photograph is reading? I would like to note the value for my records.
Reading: 110 mL
